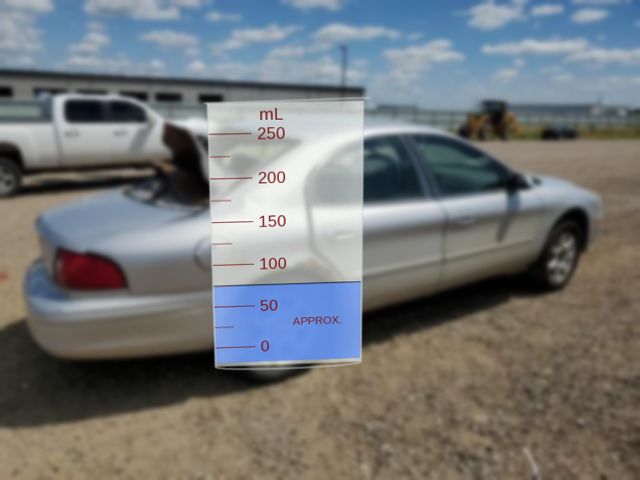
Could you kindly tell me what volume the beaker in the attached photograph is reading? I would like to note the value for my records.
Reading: 75 mL
